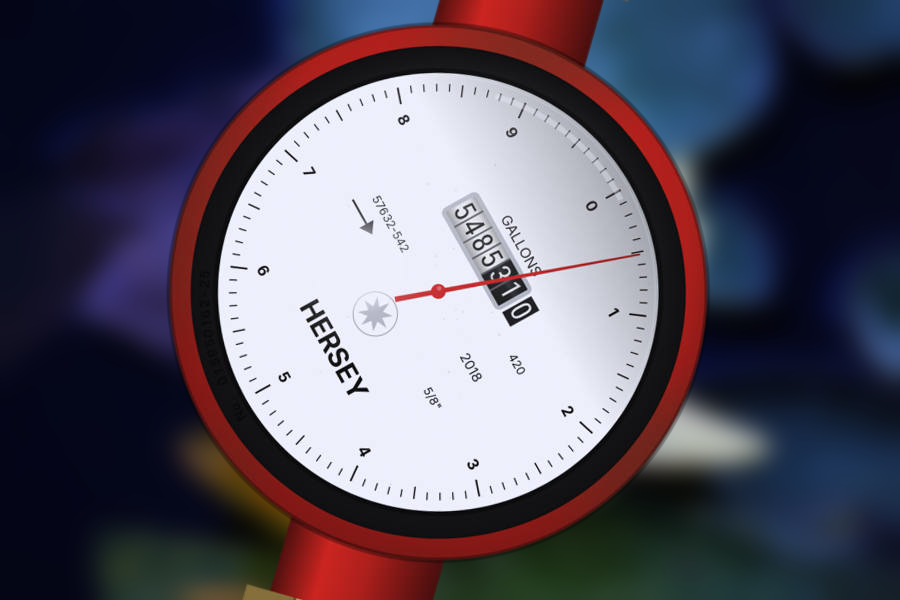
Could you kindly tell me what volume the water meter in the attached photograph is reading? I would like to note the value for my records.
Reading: 5485310.5 gal
